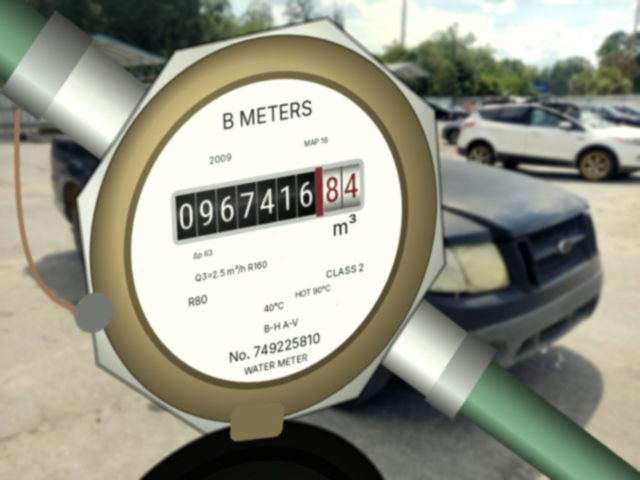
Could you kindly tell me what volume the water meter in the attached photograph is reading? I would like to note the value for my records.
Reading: 967416.84 m³
